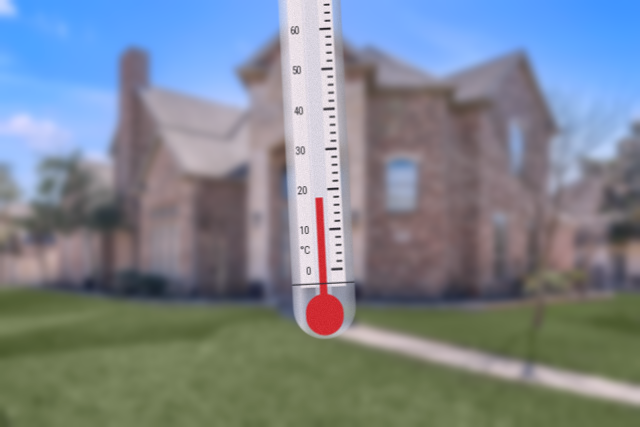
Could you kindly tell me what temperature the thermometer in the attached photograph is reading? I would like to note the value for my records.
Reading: 18 °C
